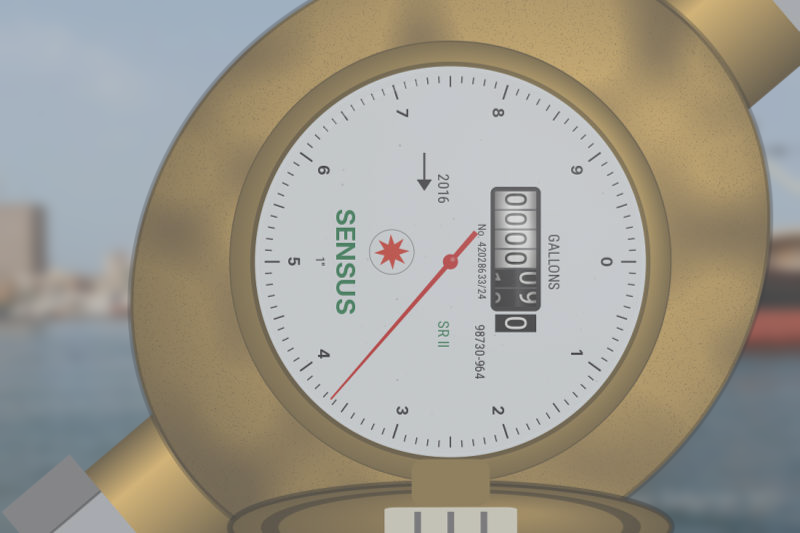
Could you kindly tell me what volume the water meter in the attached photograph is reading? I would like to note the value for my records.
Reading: 93.6 gal
